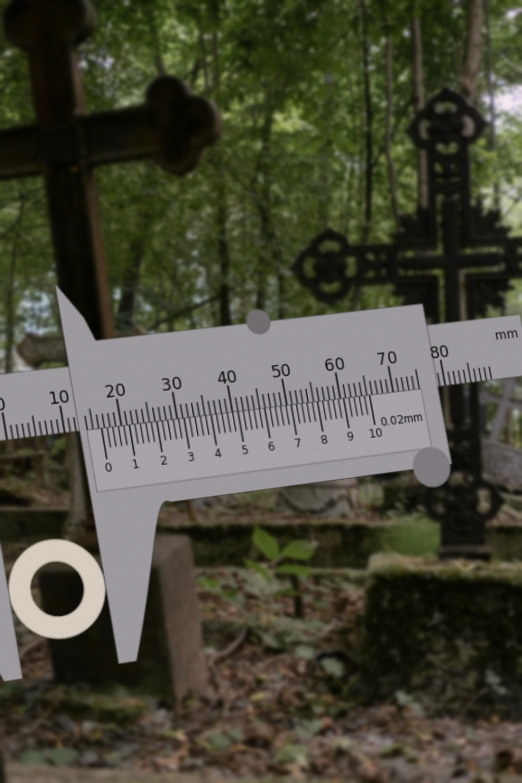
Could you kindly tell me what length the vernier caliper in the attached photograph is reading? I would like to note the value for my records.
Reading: 16.5 mm
